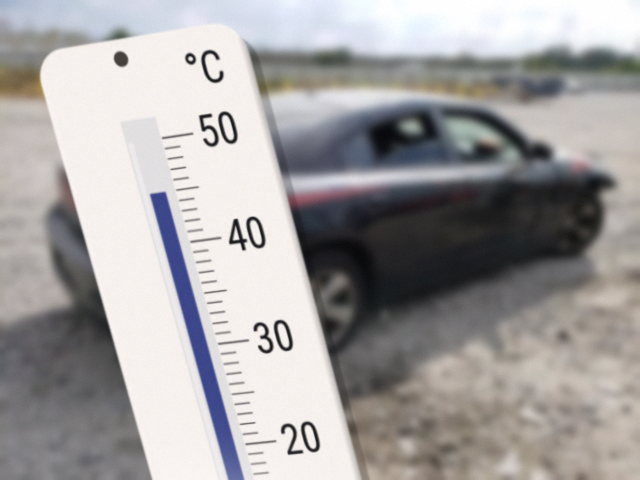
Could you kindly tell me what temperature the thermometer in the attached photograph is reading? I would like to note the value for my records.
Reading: 45 °C
